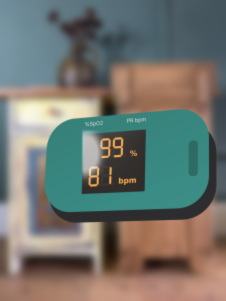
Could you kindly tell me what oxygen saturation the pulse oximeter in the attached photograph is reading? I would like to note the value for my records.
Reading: 99 %
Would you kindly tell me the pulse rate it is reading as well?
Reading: 81 bpm
